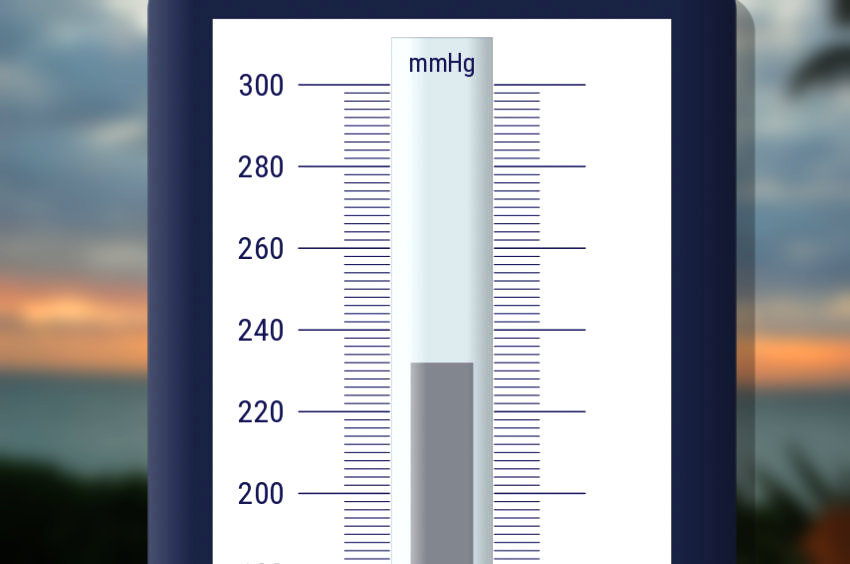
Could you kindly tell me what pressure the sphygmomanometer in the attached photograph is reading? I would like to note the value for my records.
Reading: 232 mmHg
